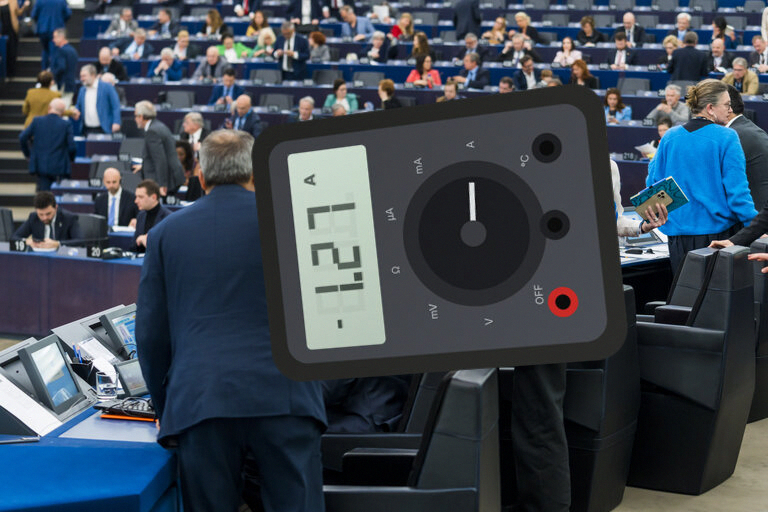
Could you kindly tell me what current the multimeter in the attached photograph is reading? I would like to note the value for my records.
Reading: -1.27 A
